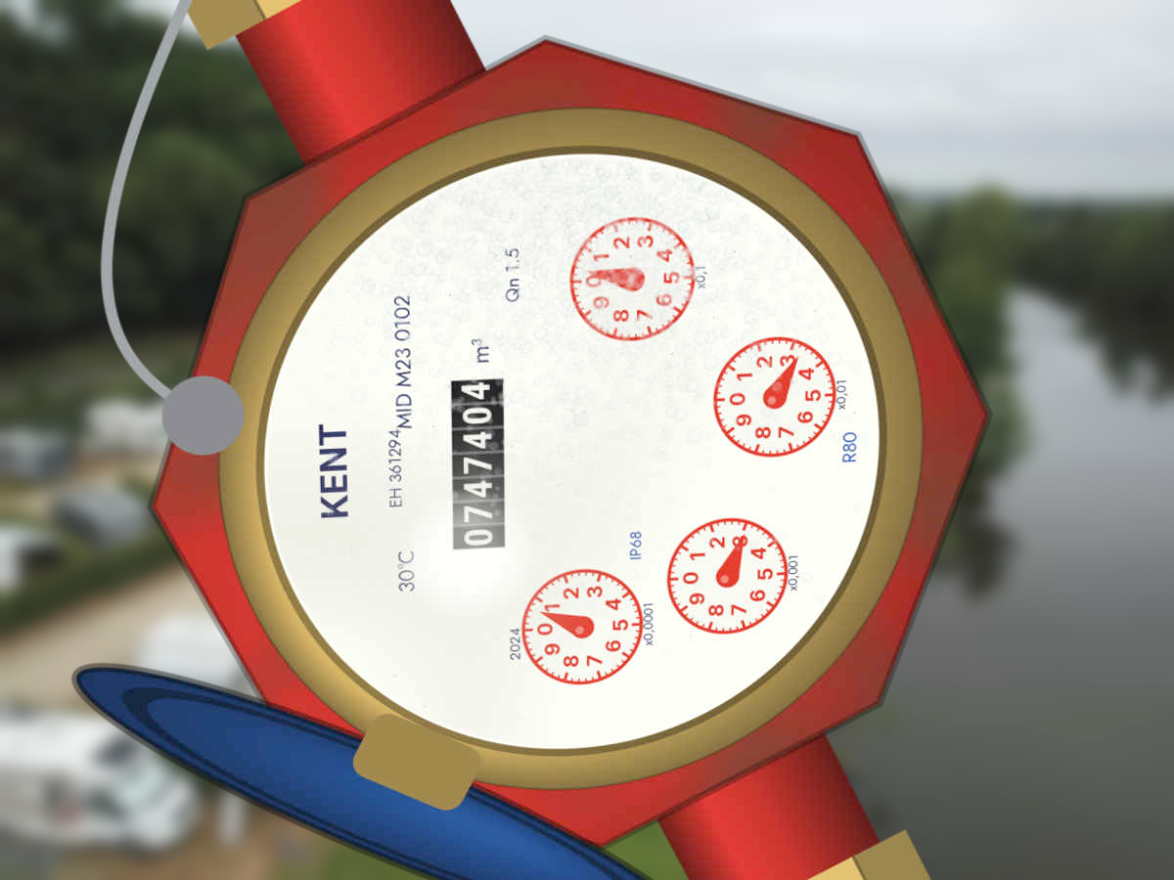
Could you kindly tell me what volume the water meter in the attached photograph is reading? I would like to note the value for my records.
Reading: 747404.0330 m³
